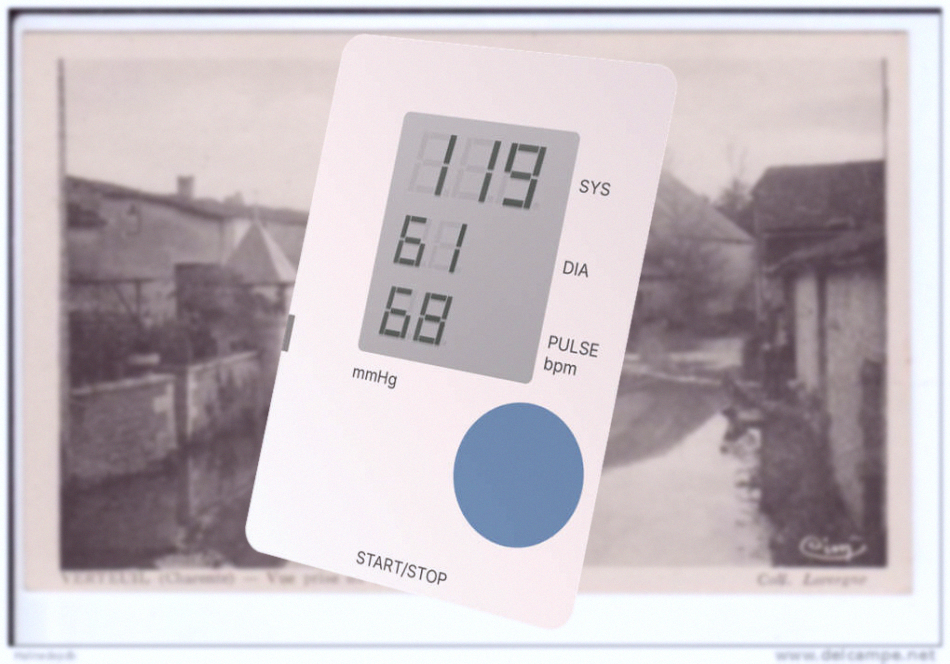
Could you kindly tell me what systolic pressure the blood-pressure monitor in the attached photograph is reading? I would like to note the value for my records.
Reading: 119 mmHg
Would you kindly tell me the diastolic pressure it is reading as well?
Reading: 61 mmHg
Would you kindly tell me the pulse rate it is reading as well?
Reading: 68 bpm
